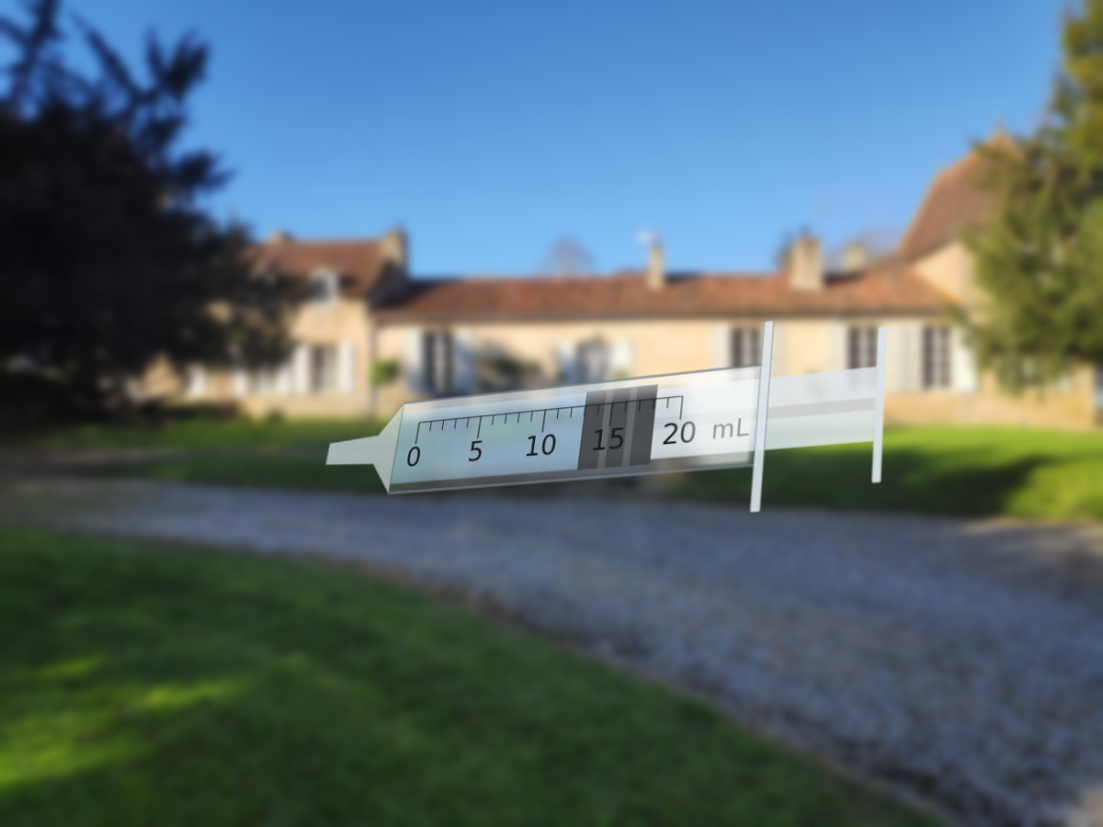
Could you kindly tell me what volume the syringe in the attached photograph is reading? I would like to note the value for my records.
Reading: 13 mL
